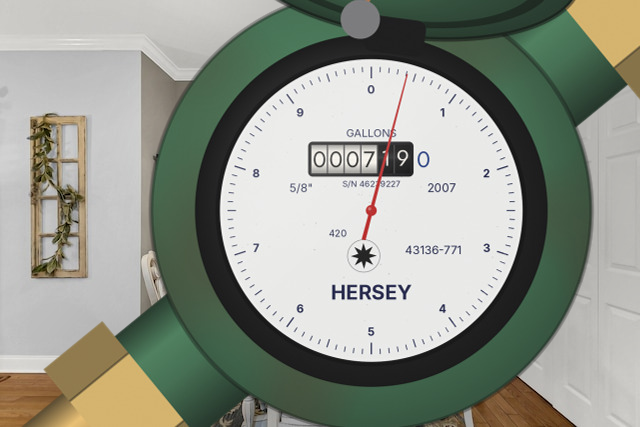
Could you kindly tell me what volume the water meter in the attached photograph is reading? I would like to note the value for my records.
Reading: 7190.4 gal
